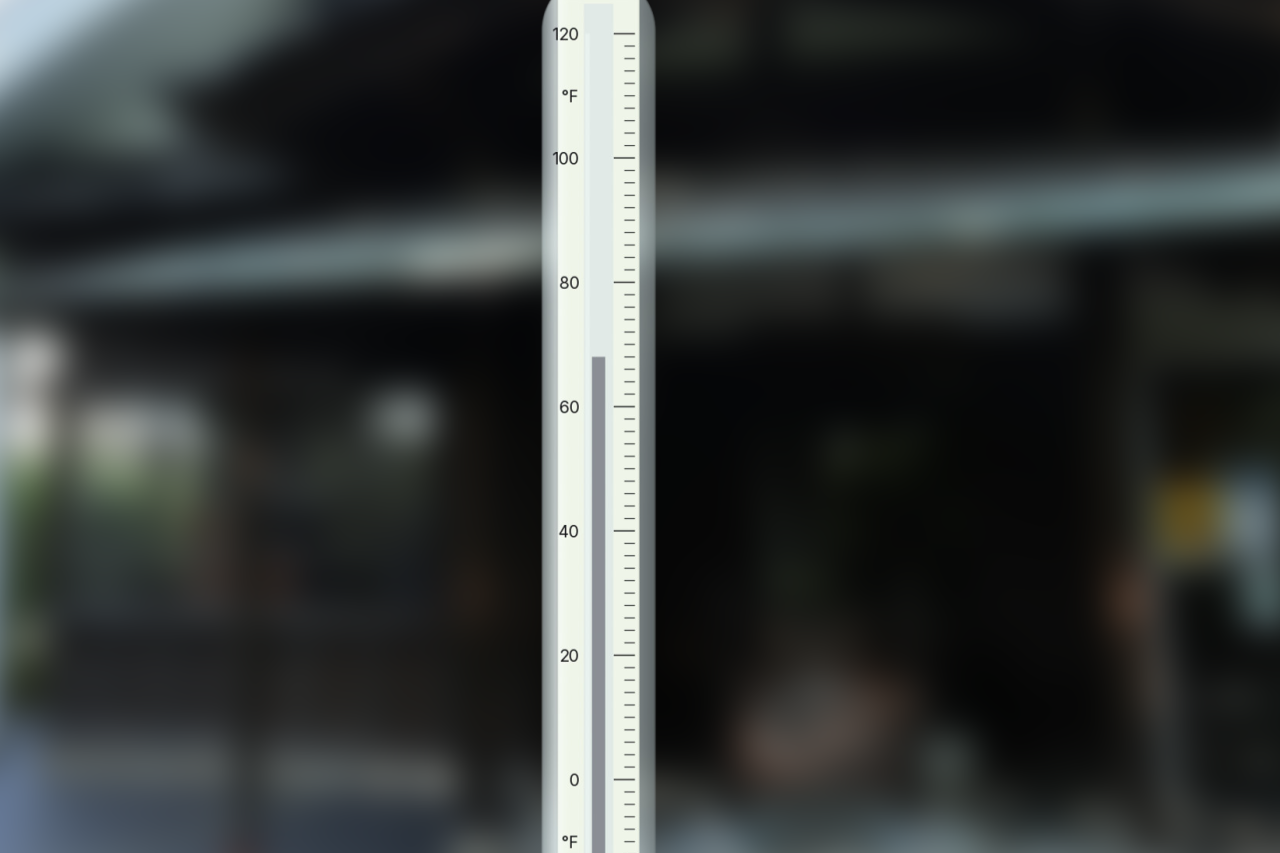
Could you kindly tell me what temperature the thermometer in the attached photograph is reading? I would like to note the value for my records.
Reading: 68 °F
